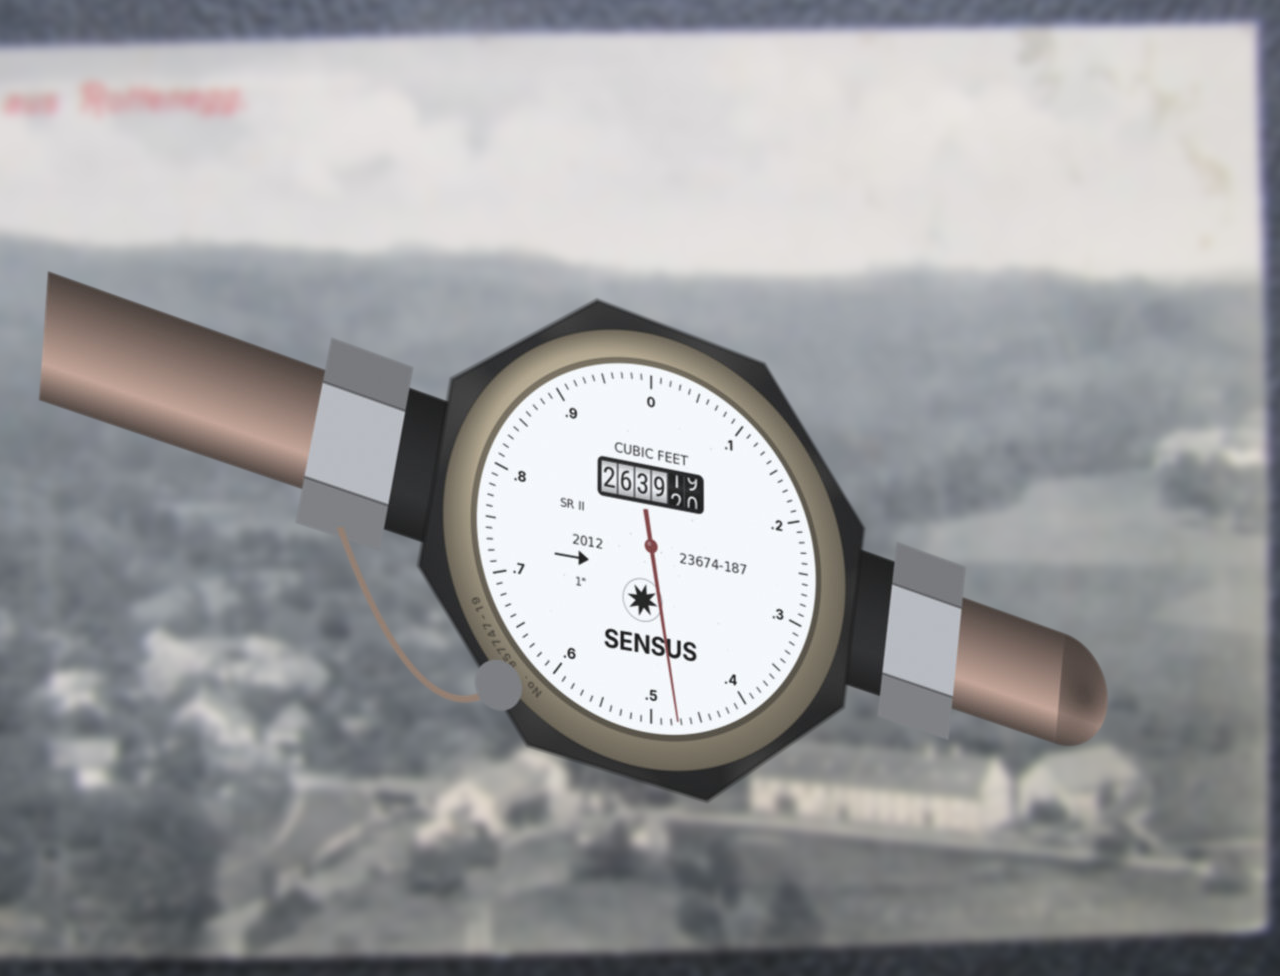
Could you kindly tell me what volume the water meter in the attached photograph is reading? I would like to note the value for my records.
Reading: 263919.47 ft³
